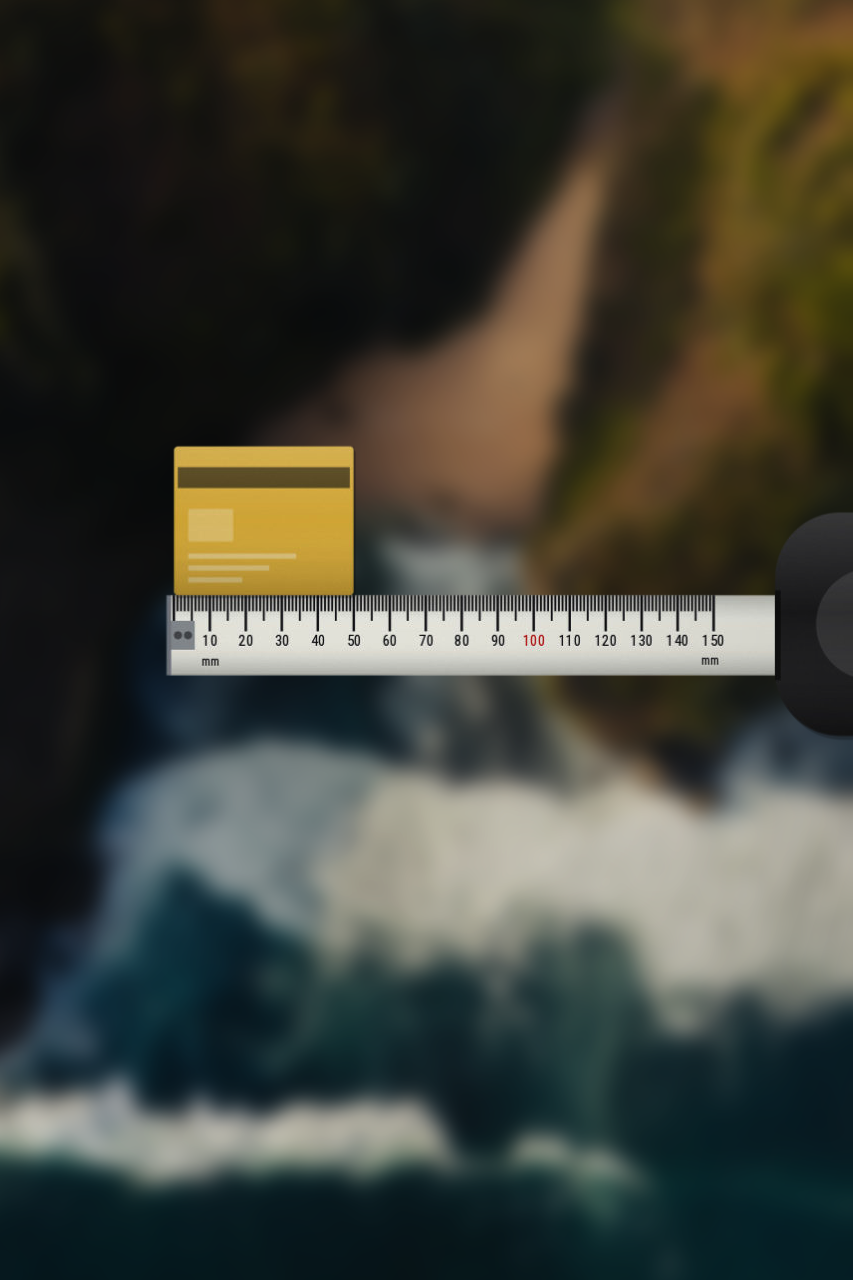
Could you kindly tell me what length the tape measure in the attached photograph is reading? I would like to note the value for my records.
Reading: 50 mm
